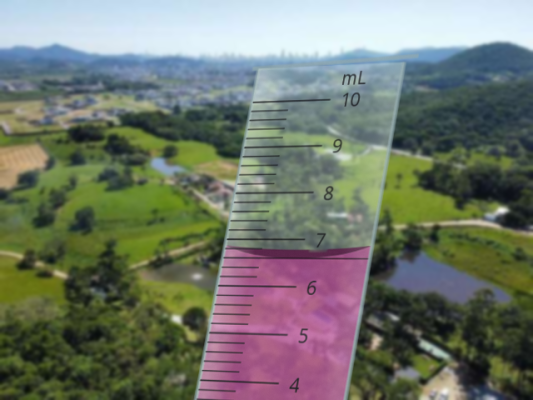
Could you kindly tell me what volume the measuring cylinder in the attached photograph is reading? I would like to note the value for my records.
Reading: 6.6 mL
